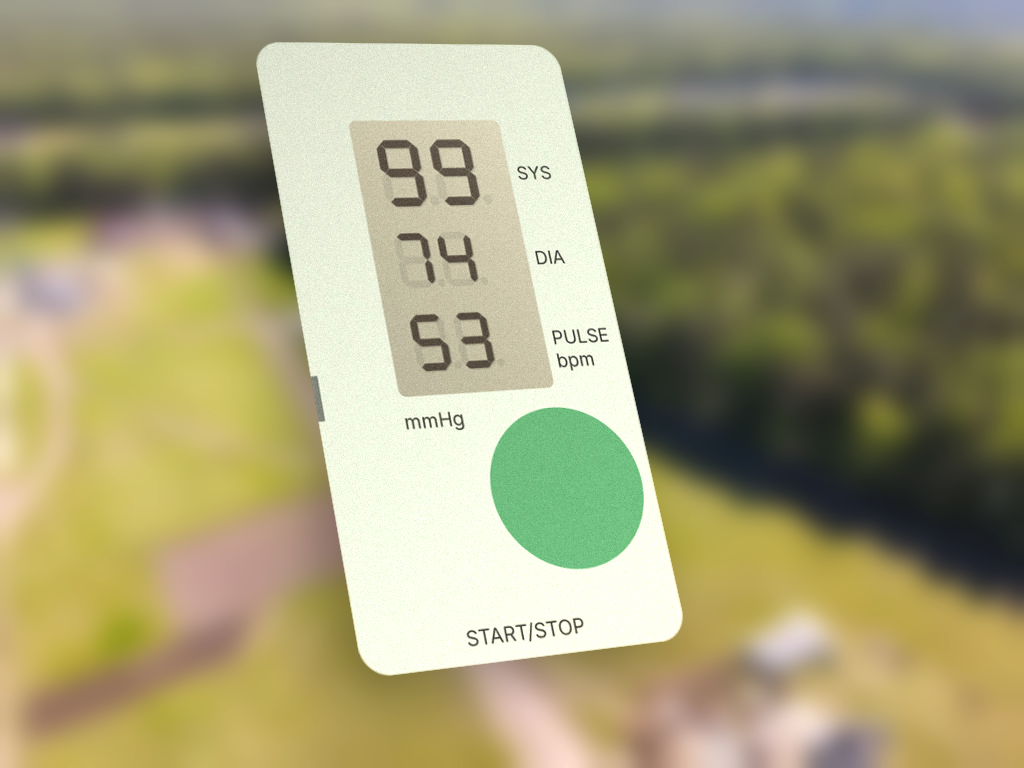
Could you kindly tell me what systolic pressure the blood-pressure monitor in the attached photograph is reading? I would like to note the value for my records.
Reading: 99 mmHg
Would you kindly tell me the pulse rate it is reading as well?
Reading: 53 bpm
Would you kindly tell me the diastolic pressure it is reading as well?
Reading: 74 mmHg
